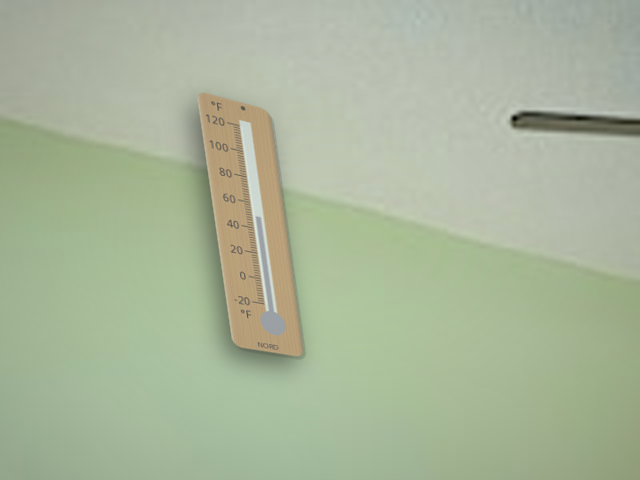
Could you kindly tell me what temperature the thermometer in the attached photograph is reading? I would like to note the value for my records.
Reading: 50 °F
